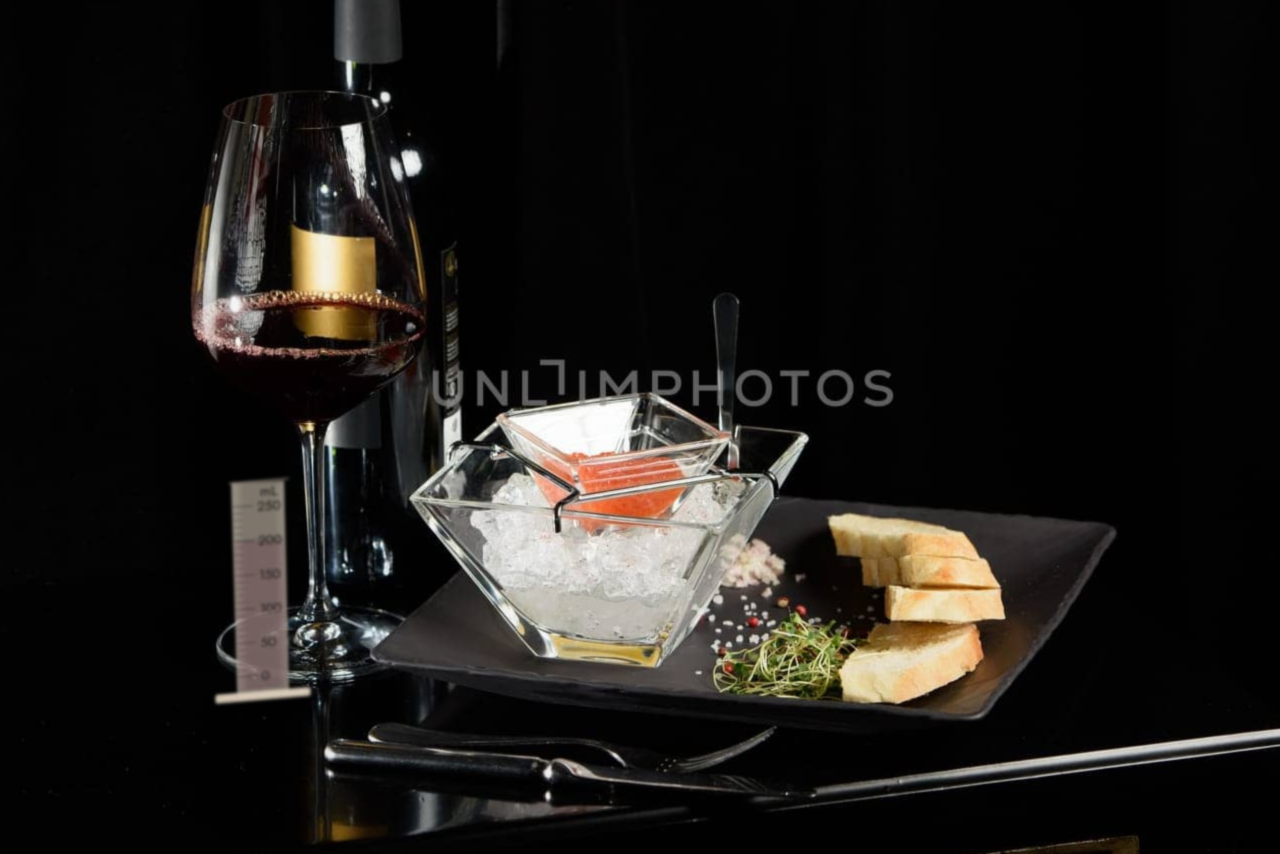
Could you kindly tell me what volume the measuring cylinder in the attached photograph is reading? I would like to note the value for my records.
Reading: 200 mL
